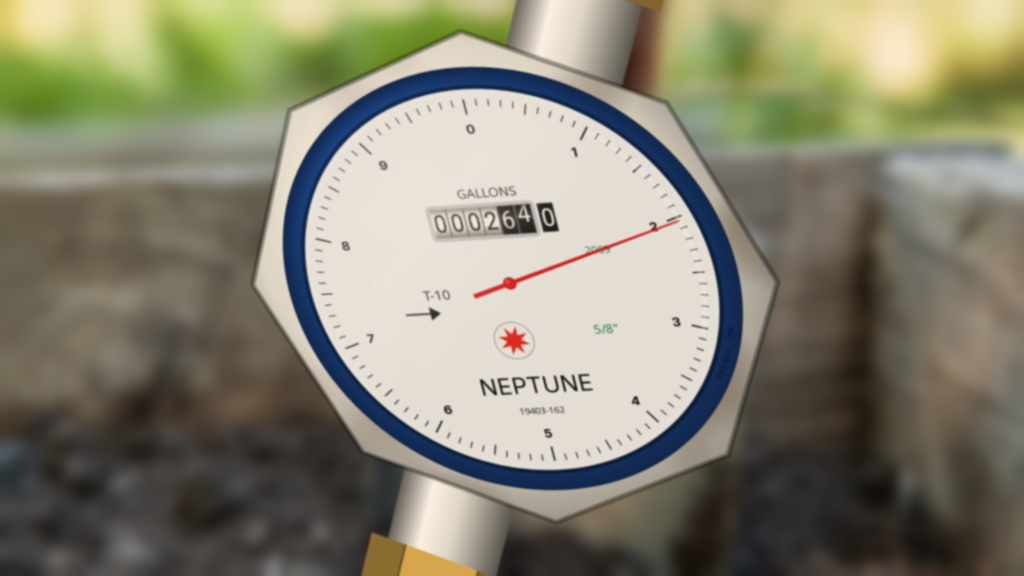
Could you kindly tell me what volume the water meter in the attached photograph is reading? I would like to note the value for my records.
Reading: 2642.0 gal
